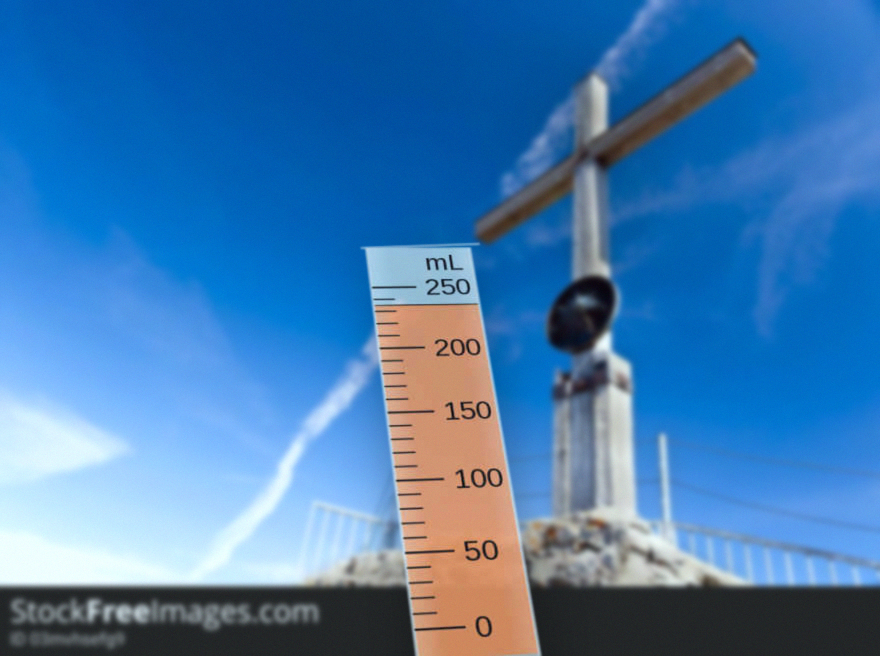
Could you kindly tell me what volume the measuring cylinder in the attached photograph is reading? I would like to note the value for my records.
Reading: 235 mL
